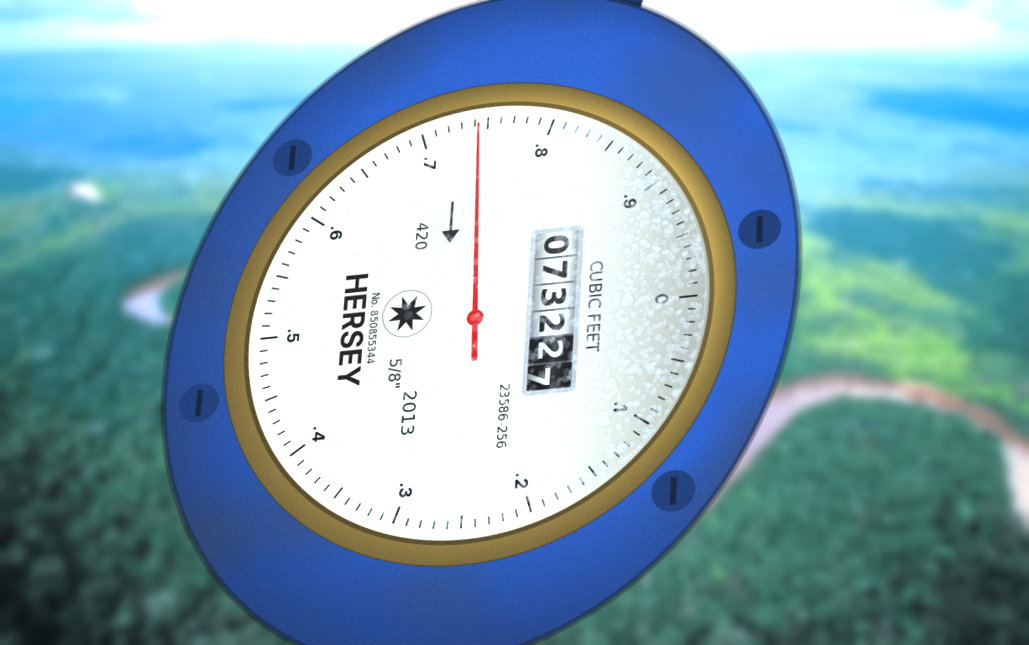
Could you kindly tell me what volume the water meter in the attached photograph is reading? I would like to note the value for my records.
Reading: 73226.74 ft³
